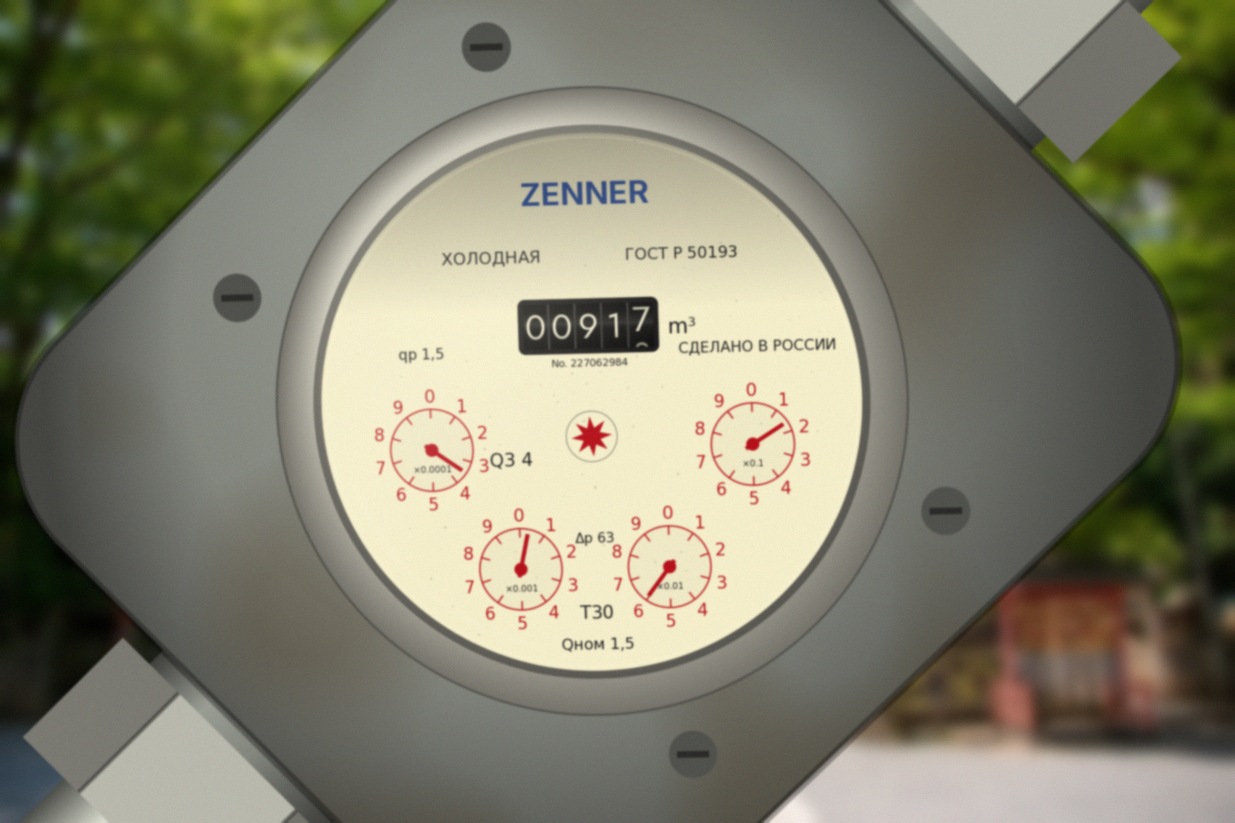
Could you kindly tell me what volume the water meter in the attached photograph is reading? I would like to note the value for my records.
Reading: 917.1603 m³
